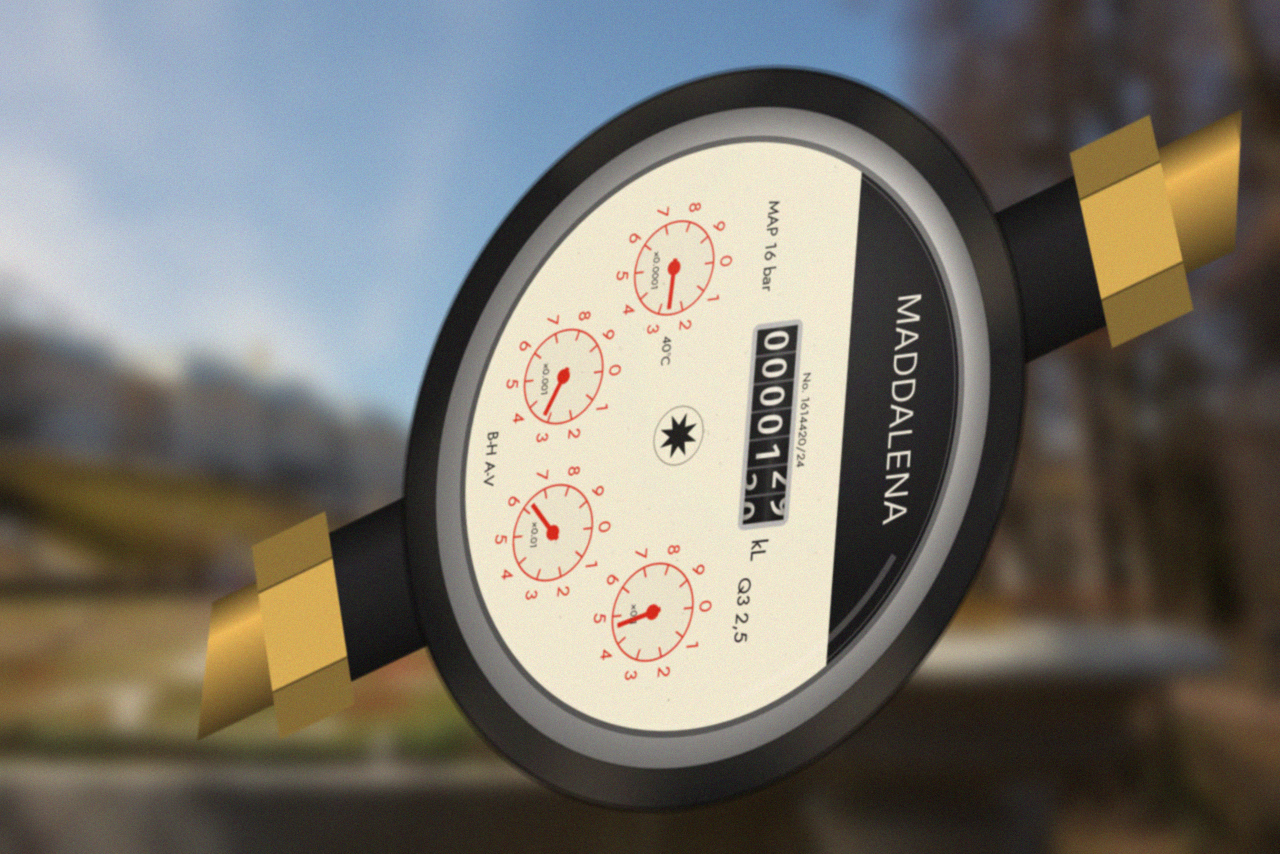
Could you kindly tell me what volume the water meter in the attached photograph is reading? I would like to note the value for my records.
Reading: 129.4632 kL
